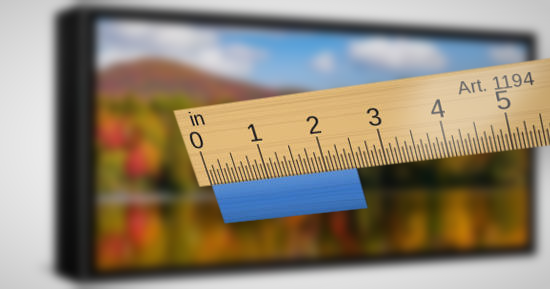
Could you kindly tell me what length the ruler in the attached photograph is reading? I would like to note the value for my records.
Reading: 2.5 in
